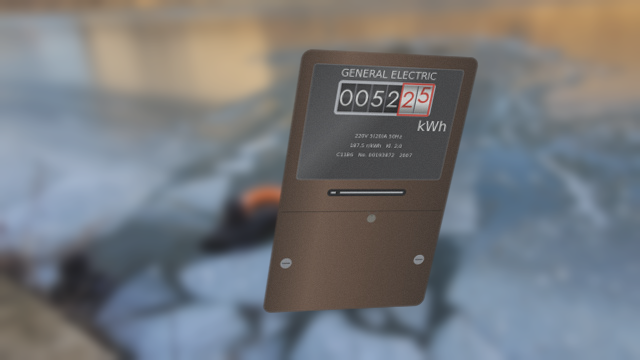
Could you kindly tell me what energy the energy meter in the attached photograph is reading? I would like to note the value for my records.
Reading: 52.25 kWh
